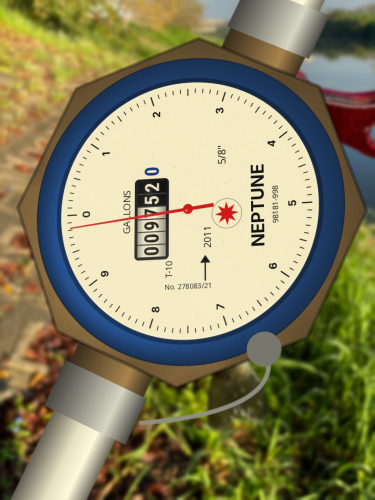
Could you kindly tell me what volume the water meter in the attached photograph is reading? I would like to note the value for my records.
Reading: 97519.8 gal
